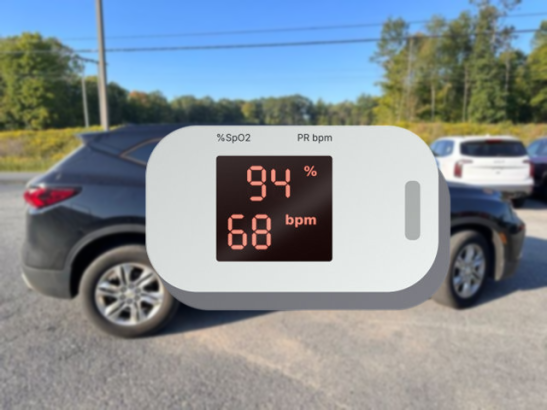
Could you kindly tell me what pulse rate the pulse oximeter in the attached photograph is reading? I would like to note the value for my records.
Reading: 68 bpm
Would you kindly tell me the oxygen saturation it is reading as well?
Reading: 94 %
